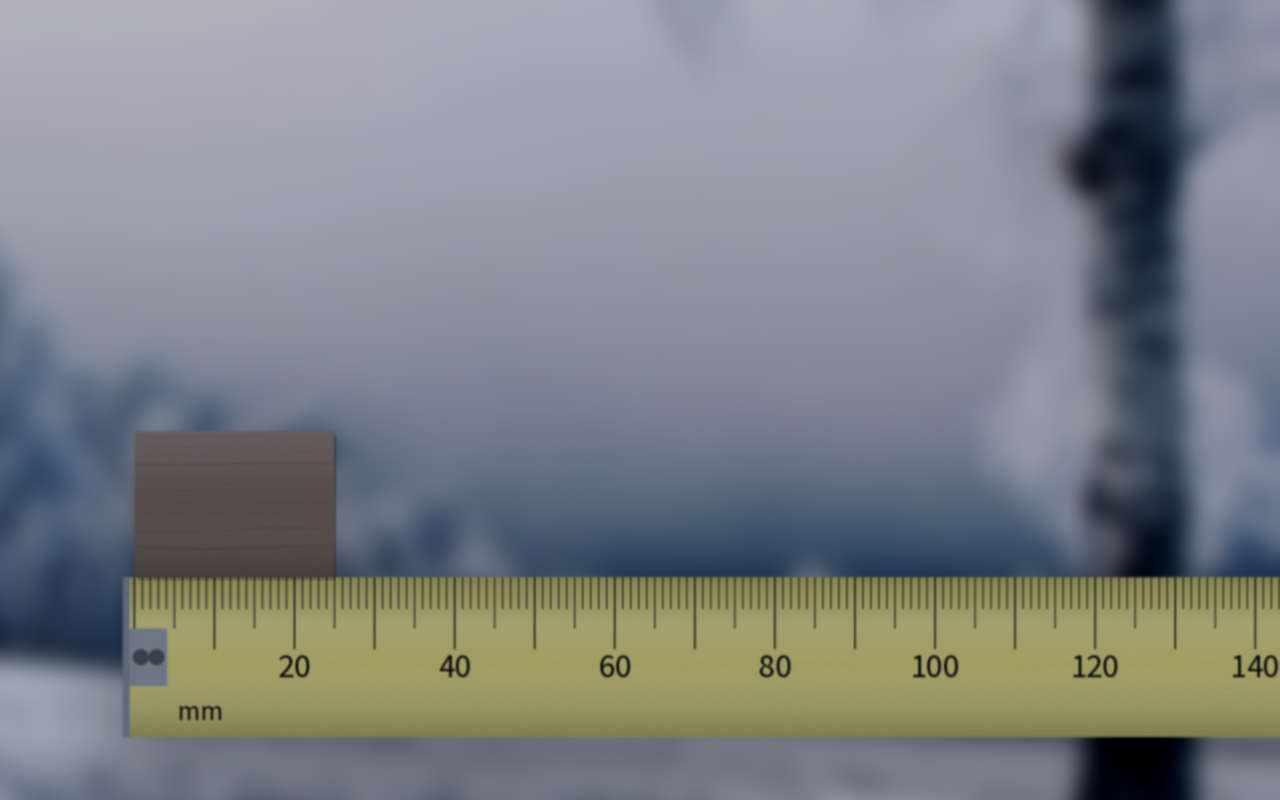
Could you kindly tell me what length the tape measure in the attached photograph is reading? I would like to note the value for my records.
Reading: 25 mm
